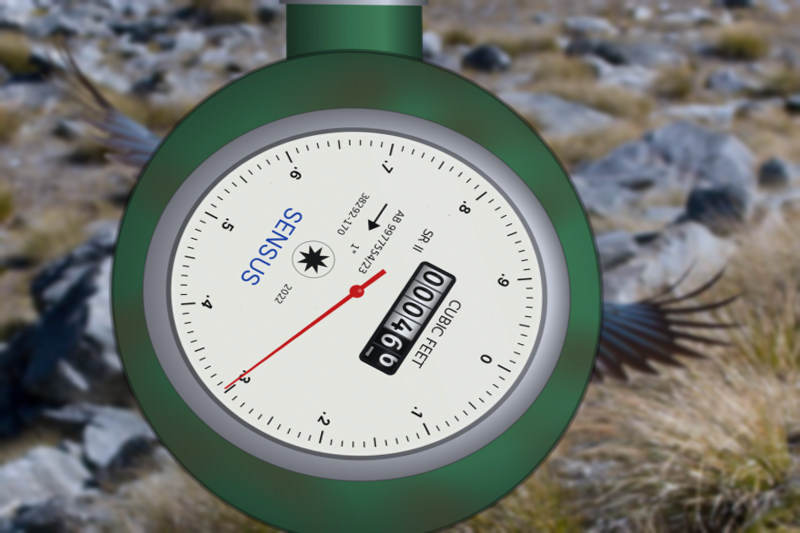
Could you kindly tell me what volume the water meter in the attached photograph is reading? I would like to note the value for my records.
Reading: 466.30 ft³
